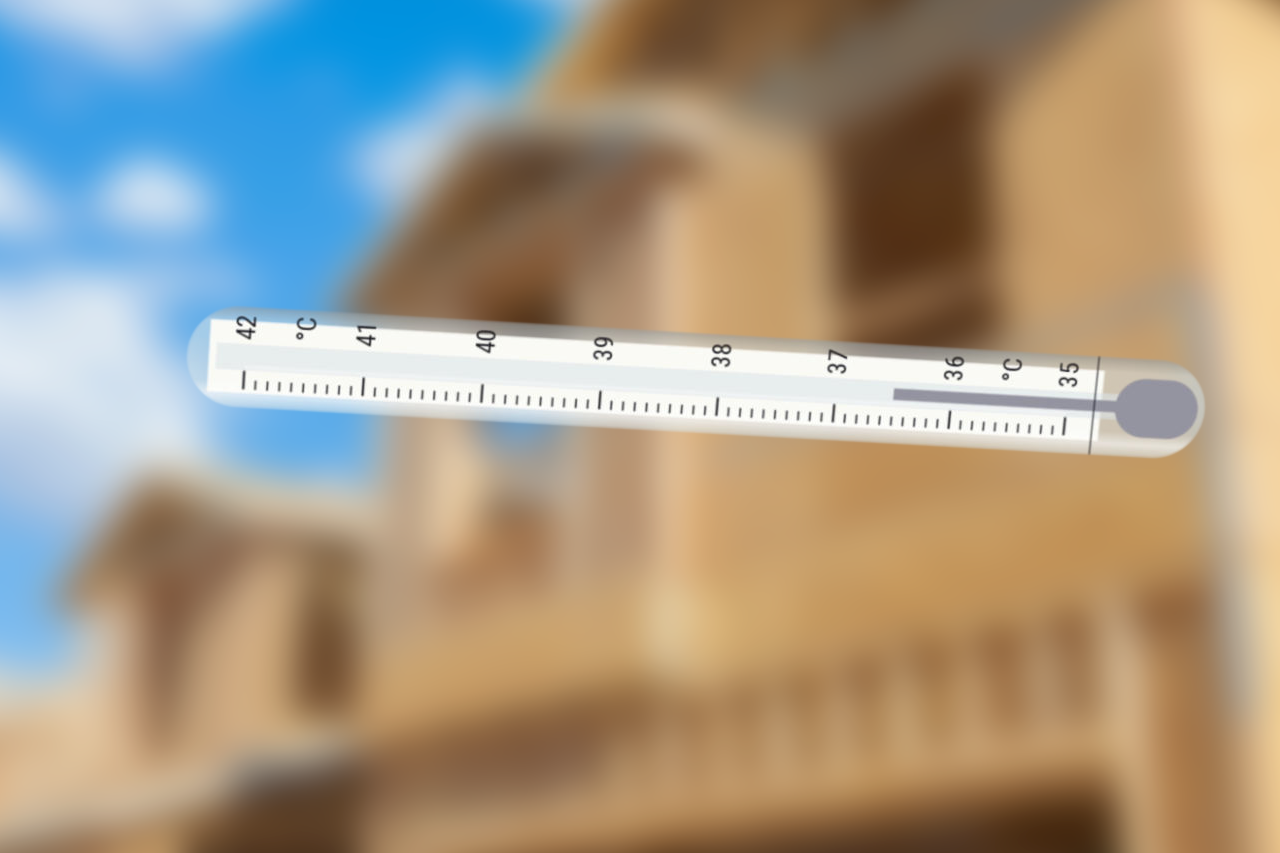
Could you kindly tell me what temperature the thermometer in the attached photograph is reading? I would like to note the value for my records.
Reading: 36.5 °C
